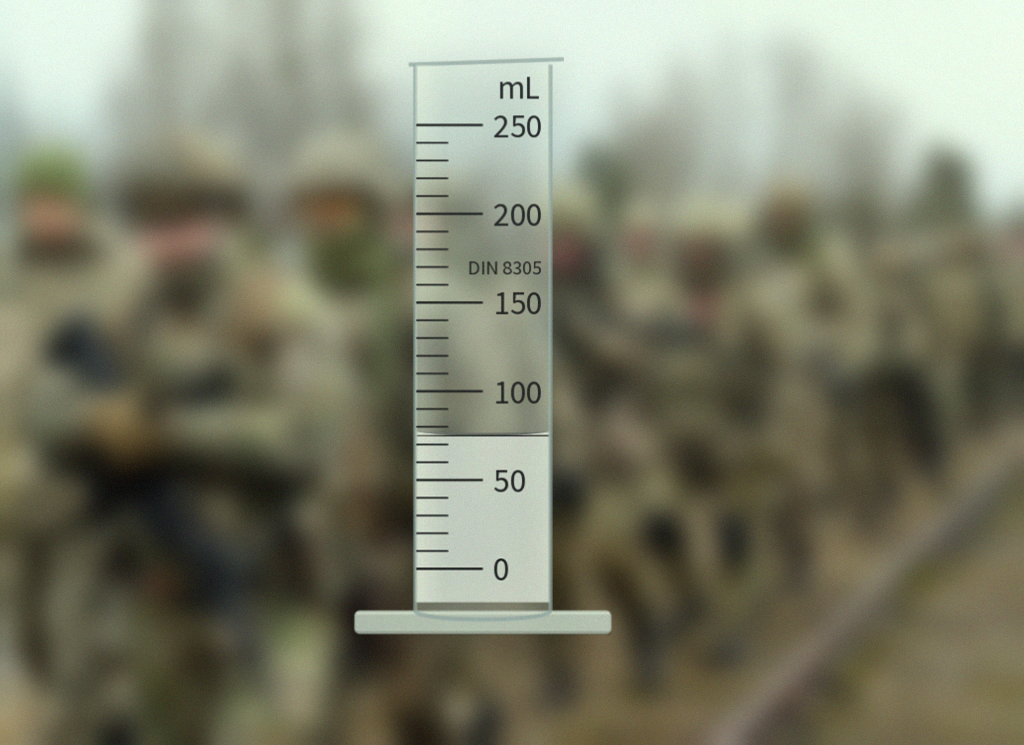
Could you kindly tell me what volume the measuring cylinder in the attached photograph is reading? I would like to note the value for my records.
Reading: 75 mL
